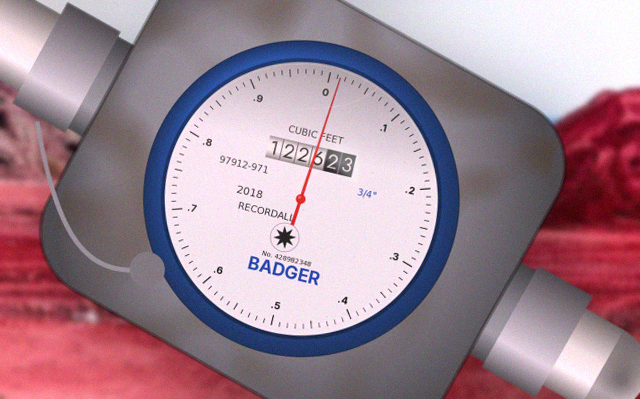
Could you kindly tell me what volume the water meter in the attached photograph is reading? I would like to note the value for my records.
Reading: 122623.01 ft³
